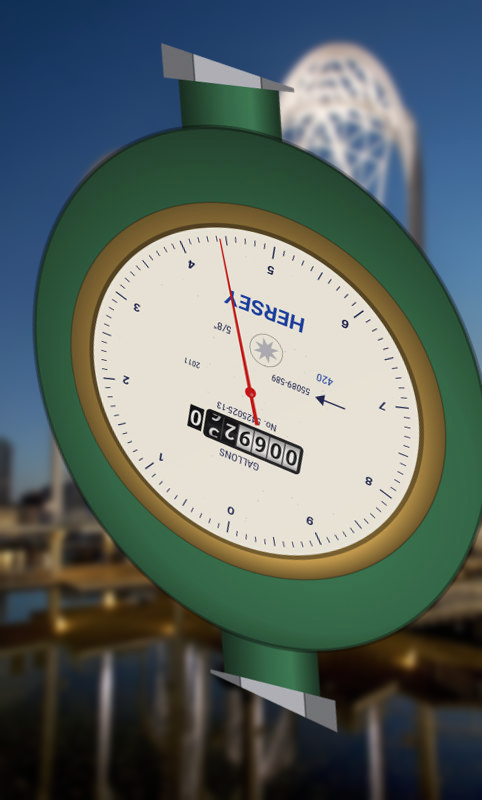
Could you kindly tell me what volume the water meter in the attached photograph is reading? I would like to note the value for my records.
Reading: 69254.4 gal
